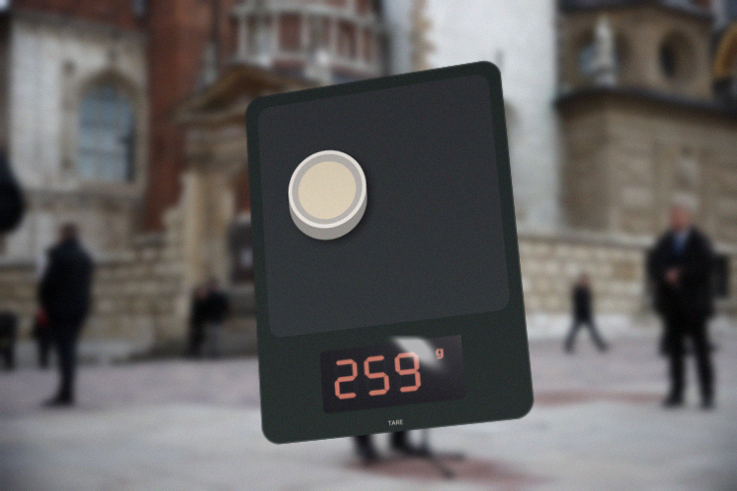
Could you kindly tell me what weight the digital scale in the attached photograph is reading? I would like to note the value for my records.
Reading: 259 g
